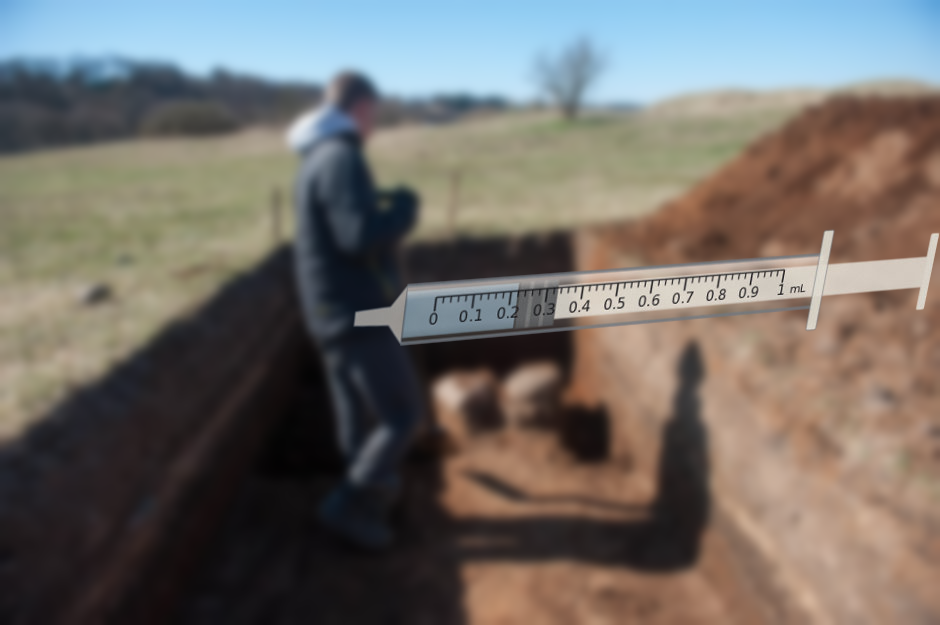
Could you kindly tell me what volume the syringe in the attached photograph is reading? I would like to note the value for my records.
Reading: 0.22 mL
